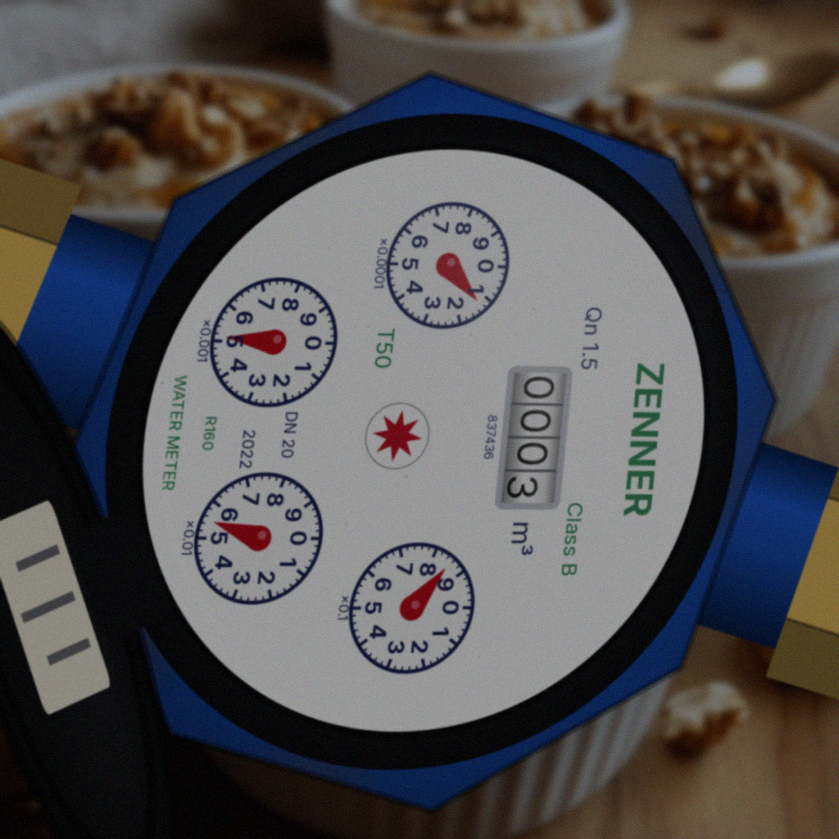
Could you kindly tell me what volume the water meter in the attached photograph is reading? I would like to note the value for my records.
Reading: 2.8551 m³
